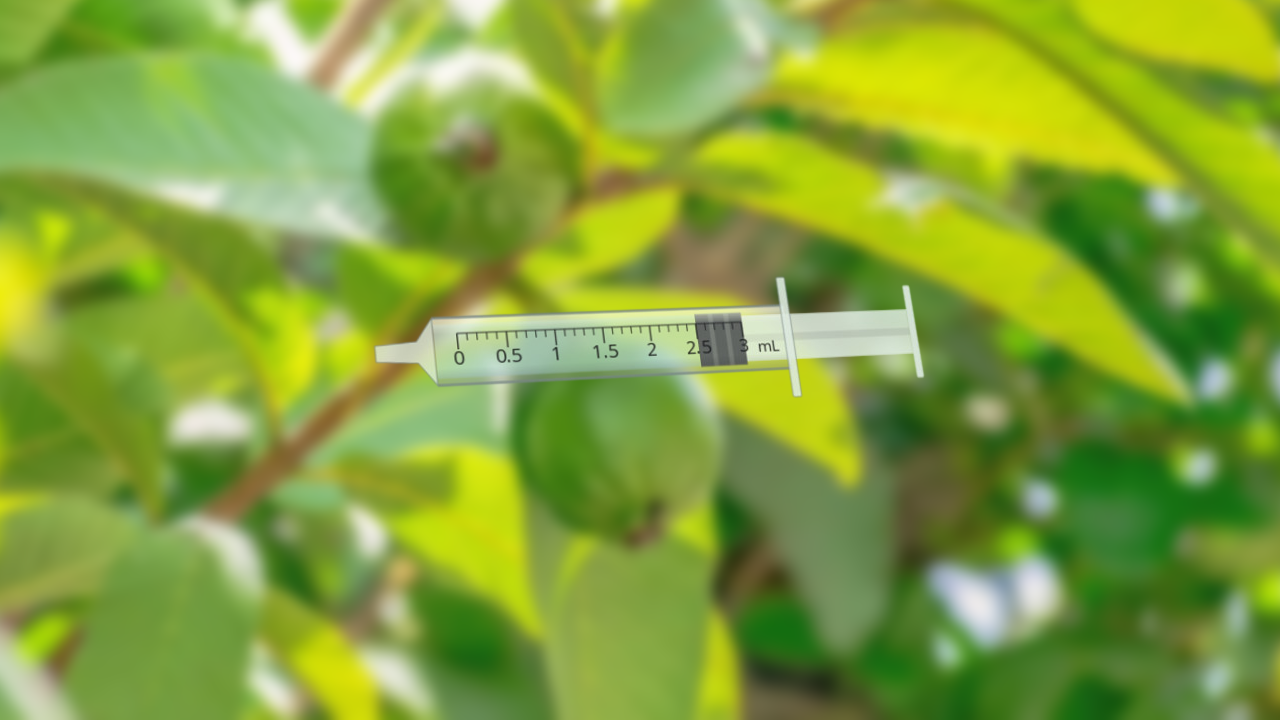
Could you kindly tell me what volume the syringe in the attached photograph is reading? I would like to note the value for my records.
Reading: 2.5 mL
